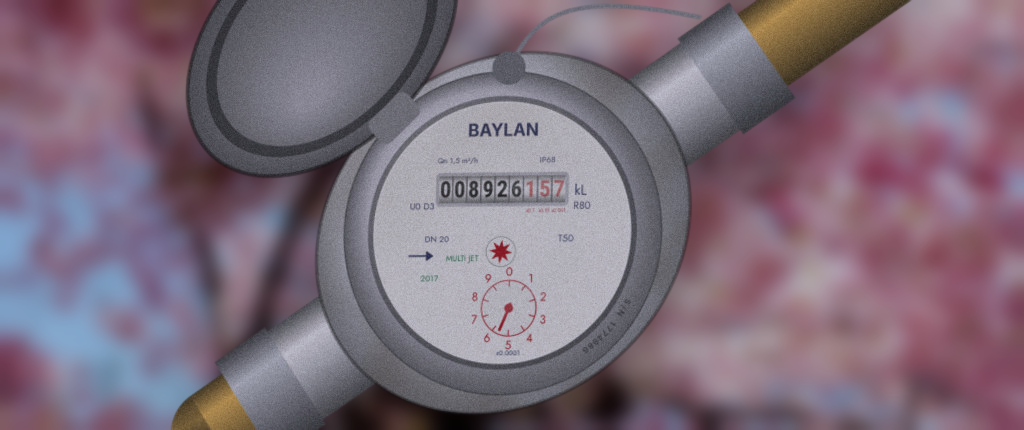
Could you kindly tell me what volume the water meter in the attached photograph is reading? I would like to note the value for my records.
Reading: 8926.1575 kL
